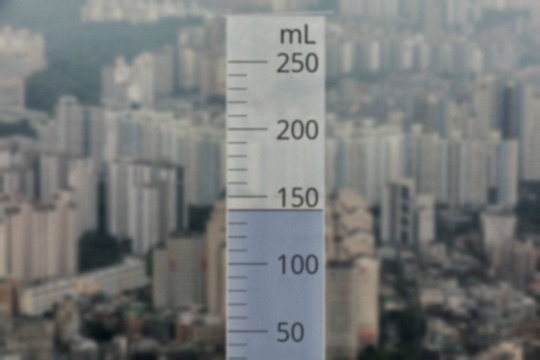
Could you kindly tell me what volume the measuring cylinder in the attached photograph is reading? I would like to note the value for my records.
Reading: 140 mL
